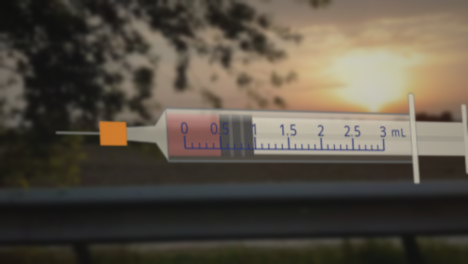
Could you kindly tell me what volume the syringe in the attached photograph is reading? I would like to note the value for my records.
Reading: 0.5 mL
